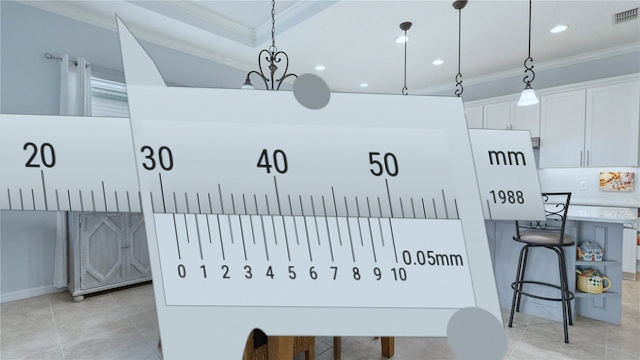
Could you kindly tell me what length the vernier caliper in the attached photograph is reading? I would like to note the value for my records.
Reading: 30.7 mm
